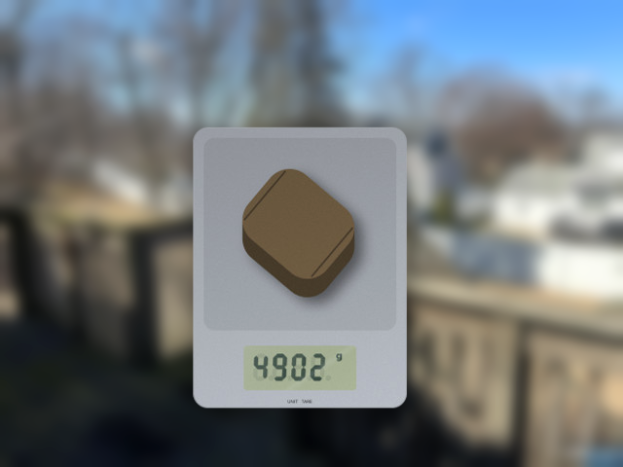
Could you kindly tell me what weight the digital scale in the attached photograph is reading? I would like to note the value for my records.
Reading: 4902 g
